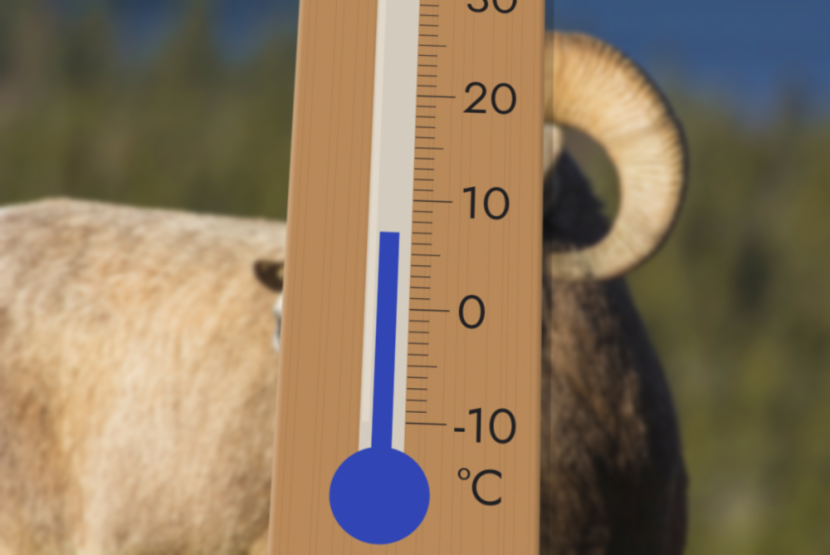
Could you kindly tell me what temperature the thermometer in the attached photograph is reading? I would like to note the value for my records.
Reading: 7 °C
